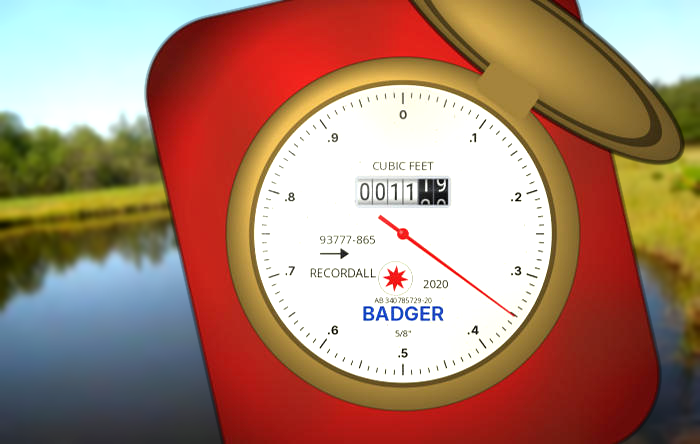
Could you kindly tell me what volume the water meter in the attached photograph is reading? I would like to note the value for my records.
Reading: 1119.35 ft³
